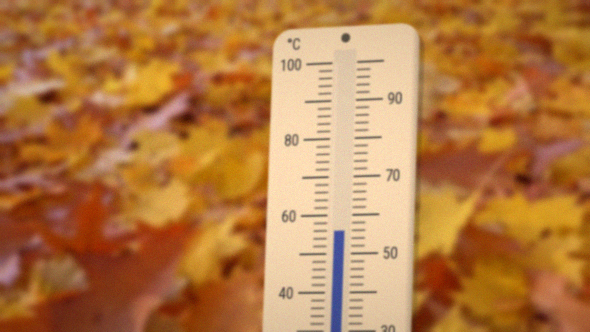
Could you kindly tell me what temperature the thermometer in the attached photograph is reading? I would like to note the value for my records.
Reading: 56 °C
